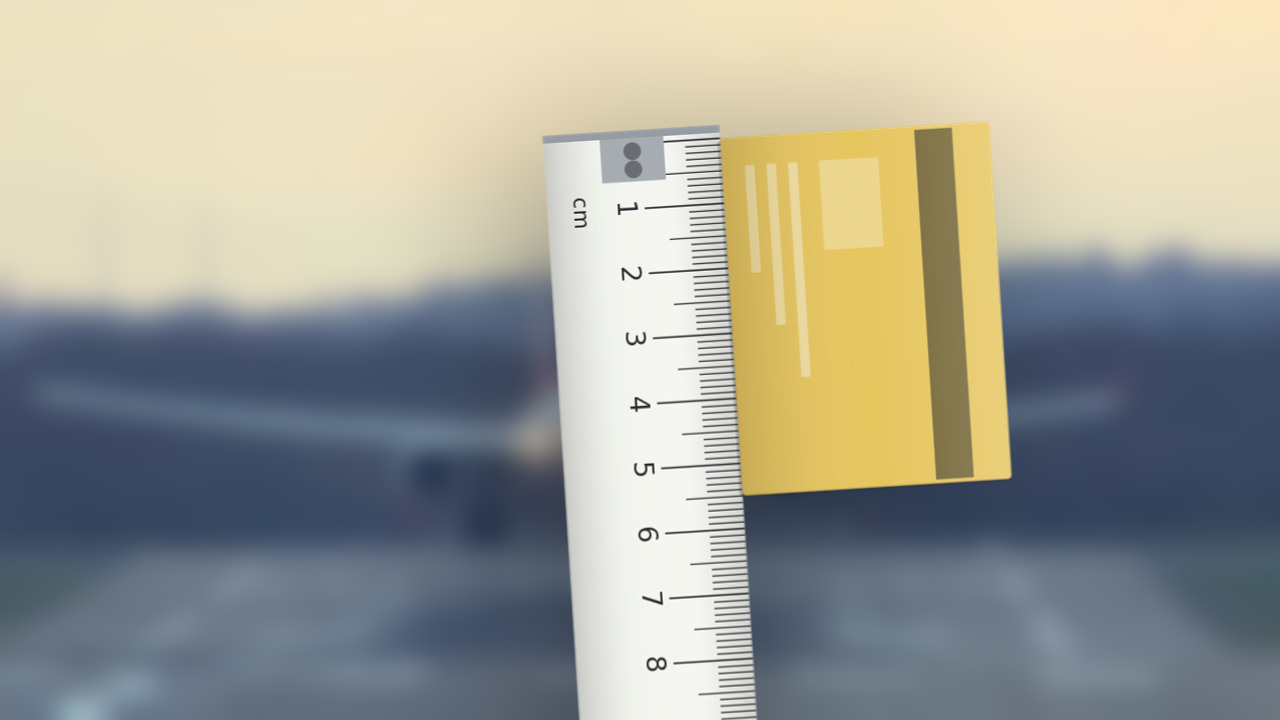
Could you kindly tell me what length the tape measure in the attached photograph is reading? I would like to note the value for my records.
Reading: 5.5 cm
